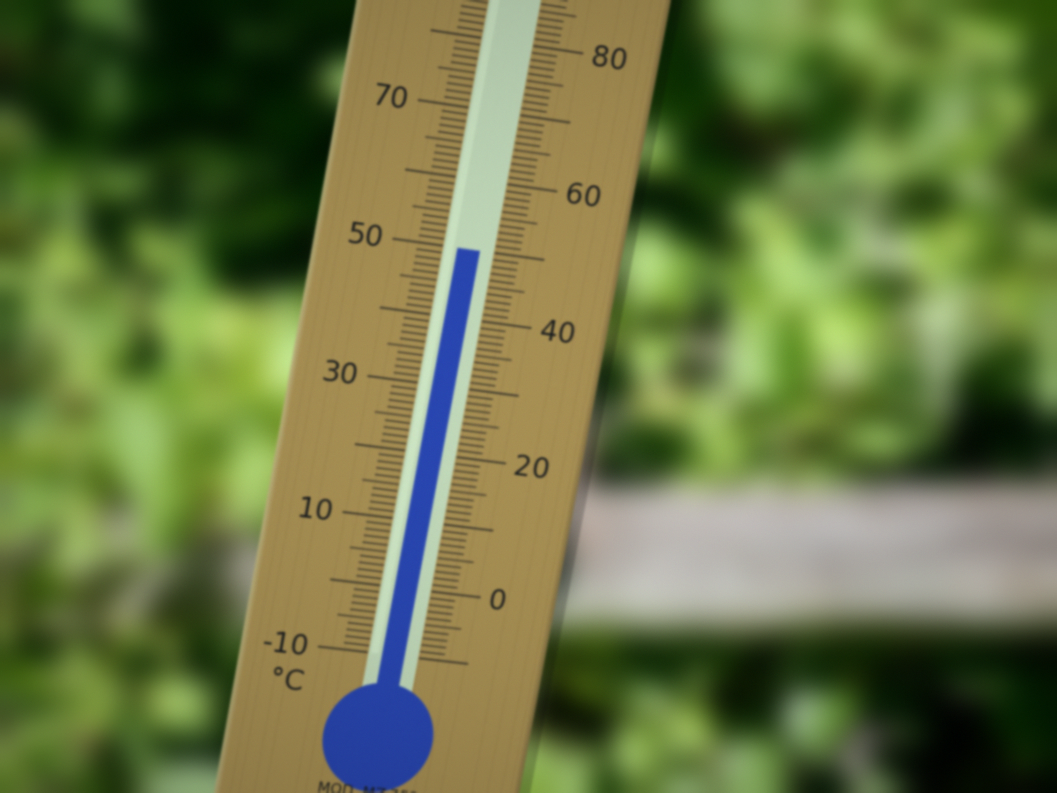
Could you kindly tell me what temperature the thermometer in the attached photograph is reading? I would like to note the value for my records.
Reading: 50 °C
